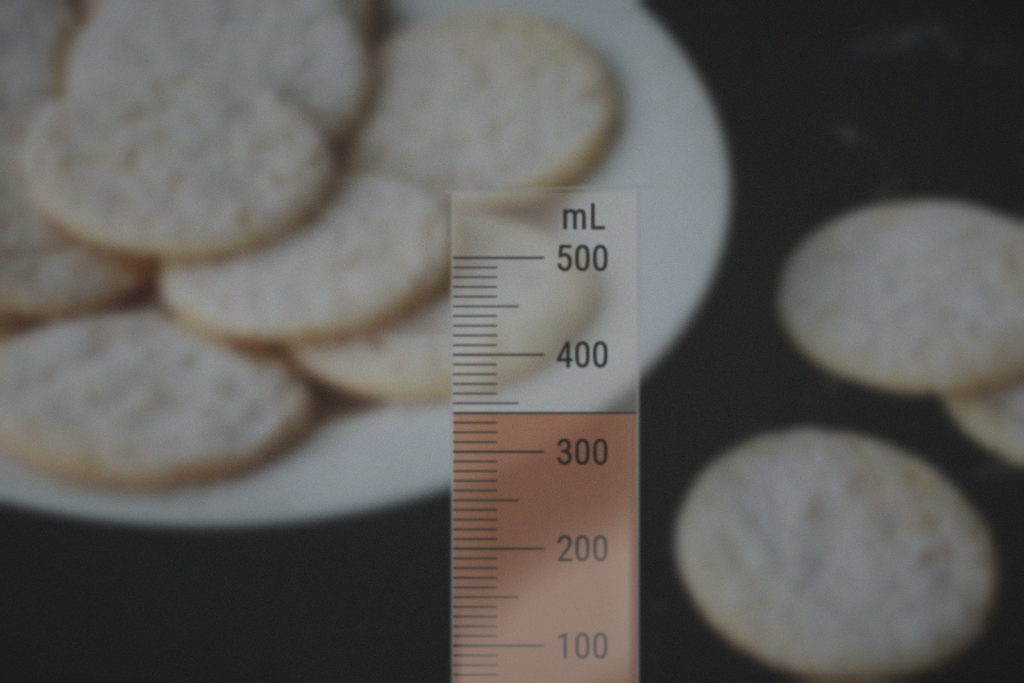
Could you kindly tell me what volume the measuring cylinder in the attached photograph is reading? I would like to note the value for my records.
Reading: 340 mL
